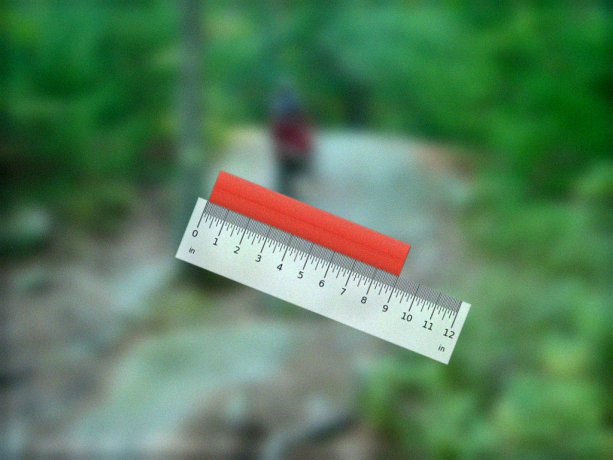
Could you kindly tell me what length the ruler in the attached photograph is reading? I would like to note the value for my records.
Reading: 9 in
